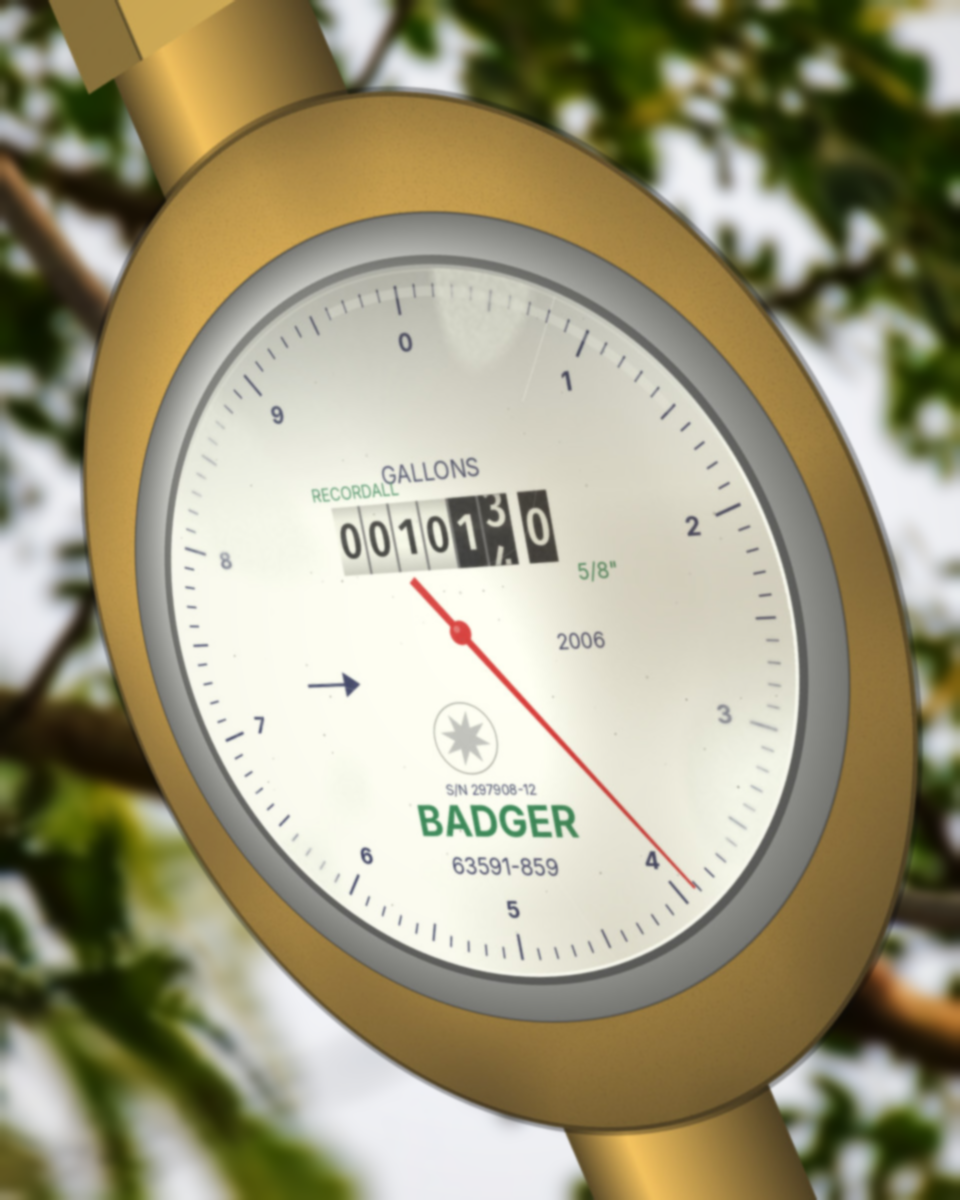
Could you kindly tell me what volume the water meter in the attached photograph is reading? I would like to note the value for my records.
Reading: 10133.9 gal
